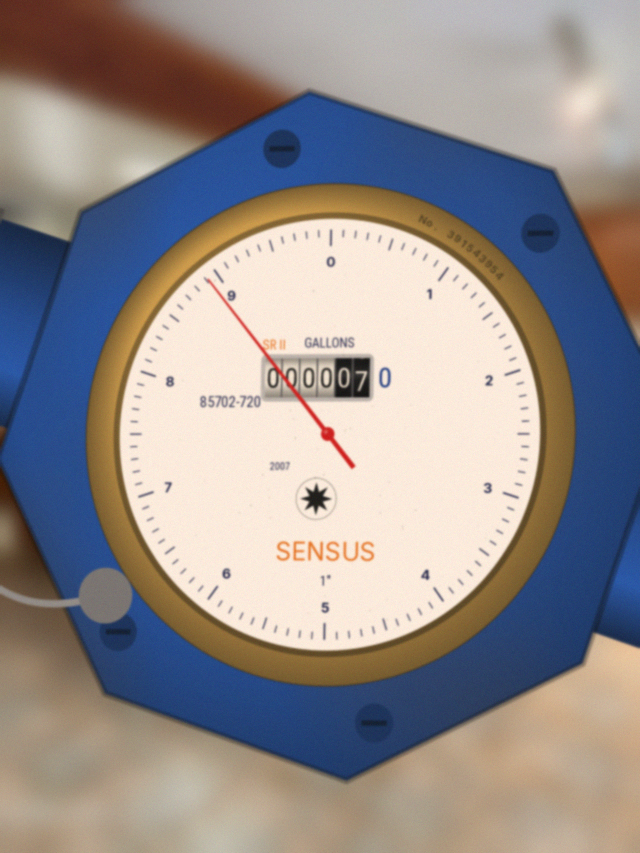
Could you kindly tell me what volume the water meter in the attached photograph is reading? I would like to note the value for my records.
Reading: 68.9 gal
